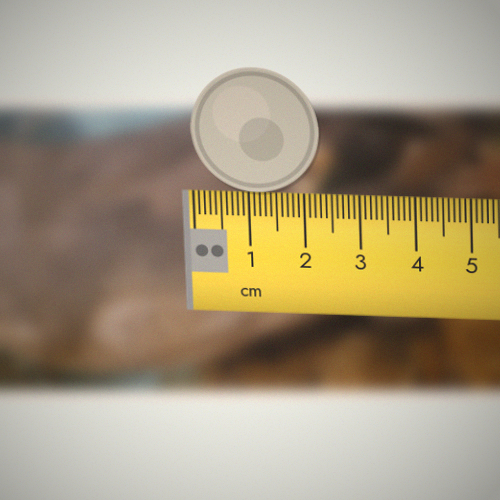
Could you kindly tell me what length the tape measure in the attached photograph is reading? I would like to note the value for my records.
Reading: 2.3 cm
